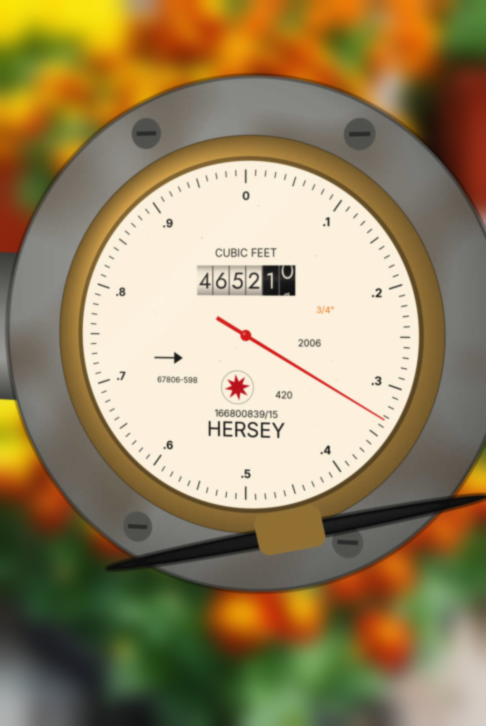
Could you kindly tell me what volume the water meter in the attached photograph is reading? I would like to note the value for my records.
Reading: 465210.33 ft³
